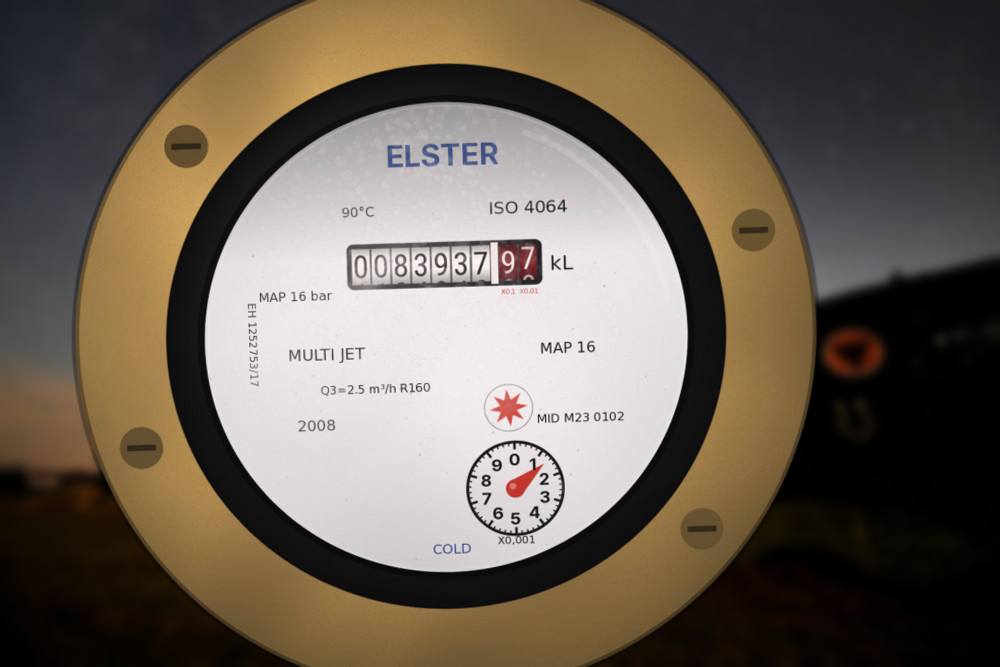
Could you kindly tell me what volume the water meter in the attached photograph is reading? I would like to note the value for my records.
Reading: 83937.971 kL
